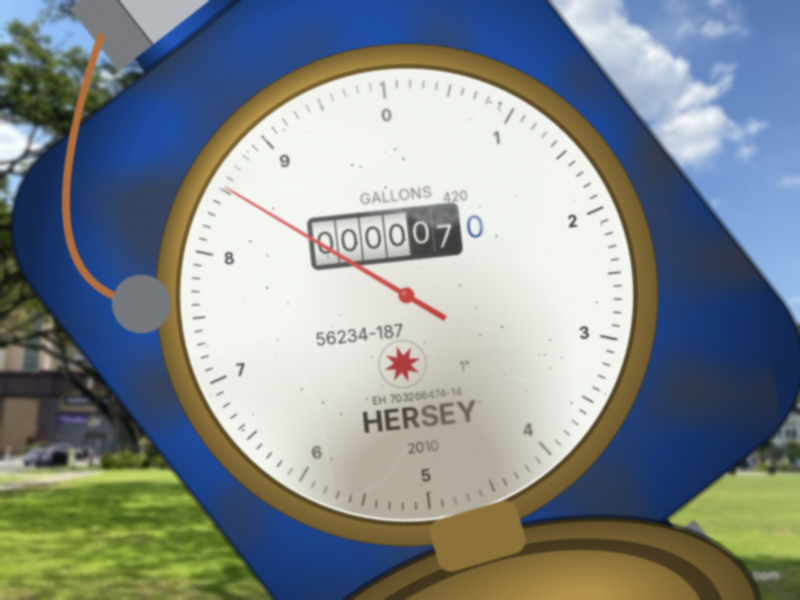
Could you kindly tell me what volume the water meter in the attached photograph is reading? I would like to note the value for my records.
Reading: 68.5 gal
